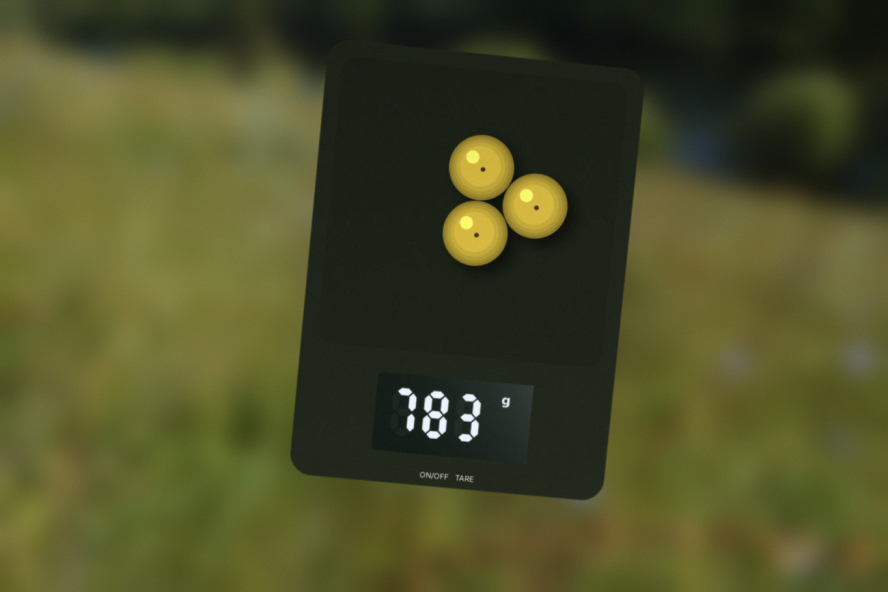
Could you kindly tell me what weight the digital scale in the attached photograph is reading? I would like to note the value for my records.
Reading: 783 g
